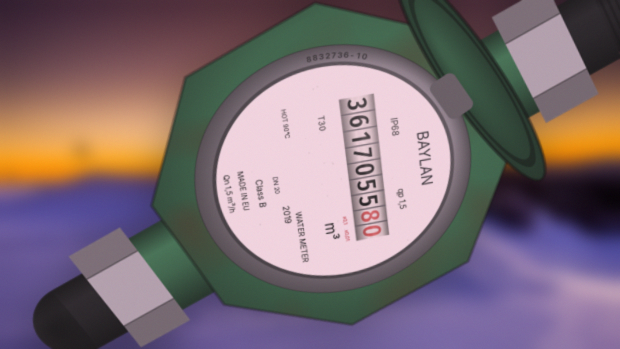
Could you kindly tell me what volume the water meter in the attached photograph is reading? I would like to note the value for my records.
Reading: 3617055.80 m³
